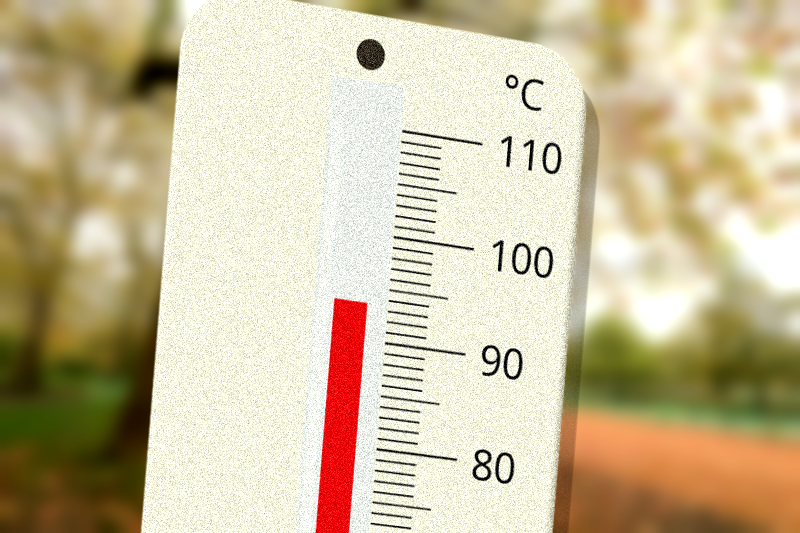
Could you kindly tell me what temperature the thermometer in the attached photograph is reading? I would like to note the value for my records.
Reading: 93.5 °C
